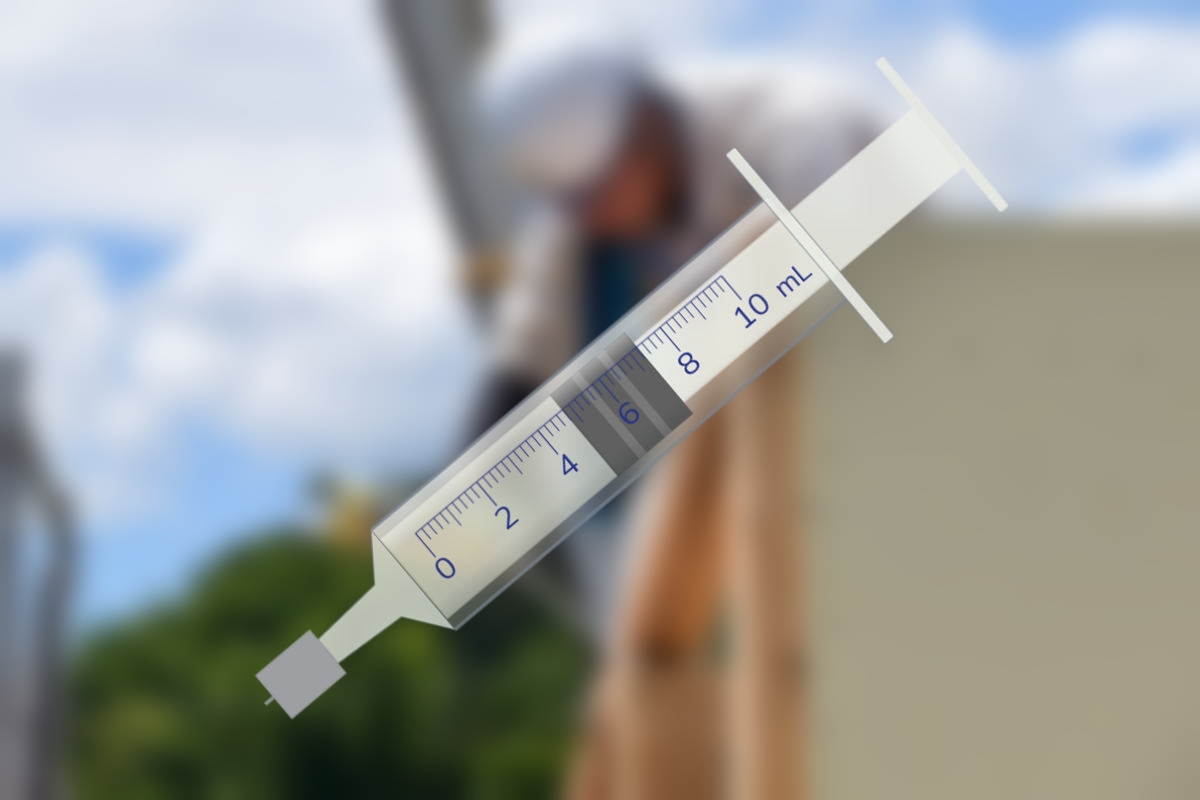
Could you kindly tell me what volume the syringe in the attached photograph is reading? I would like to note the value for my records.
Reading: 4.8 mL
